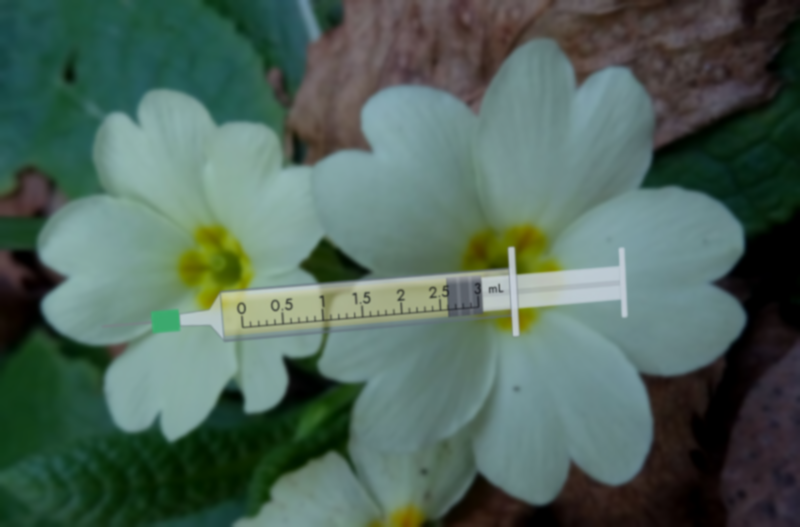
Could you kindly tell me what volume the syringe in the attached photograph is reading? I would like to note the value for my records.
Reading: 2.6 mL
